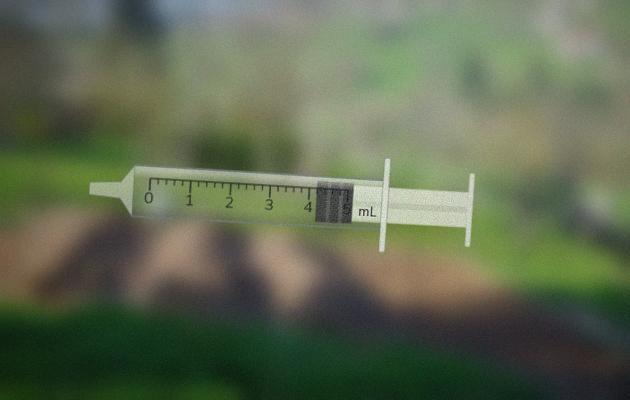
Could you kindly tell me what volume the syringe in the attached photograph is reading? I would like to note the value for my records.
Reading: 4.2 mL
